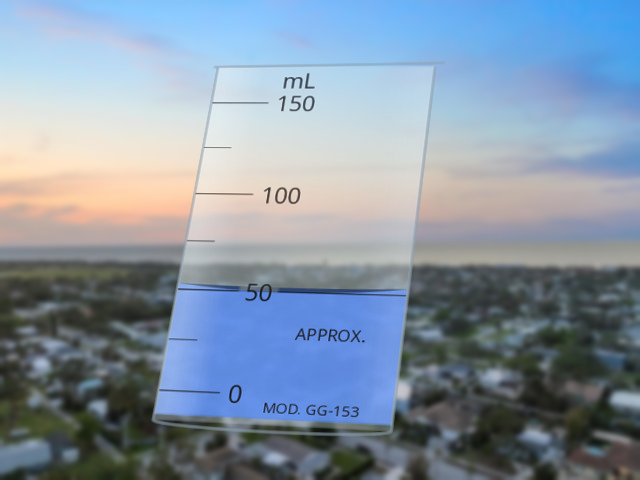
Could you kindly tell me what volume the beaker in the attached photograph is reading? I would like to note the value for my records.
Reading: 50 mL
